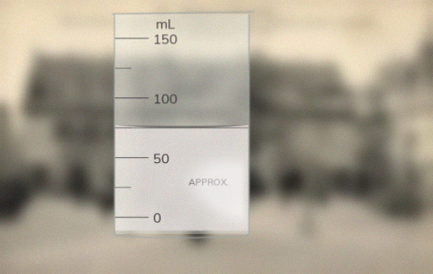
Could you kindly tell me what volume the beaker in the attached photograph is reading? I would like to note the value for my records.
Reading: 75 mL
